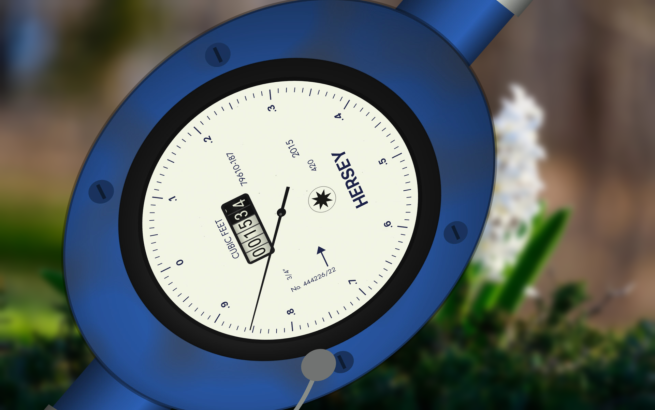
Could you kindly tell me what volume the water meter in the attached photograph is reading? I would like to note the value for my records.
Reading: 1533.85 ft³
